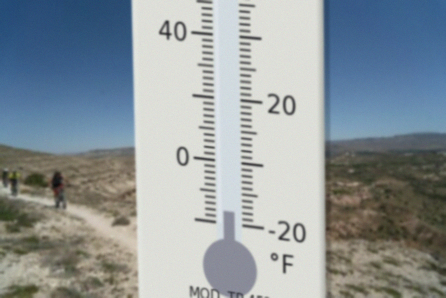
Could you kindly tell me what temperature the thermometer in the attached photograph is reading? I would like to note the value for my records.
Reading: -16 °F
